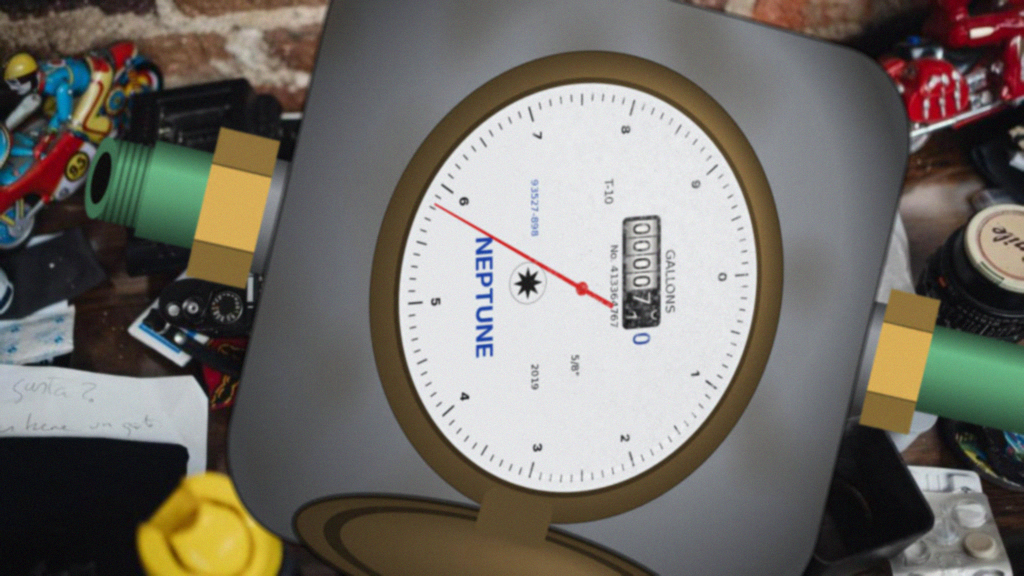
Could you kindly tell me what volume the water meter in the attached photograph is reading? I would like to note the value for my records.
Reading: 705.8 gal
